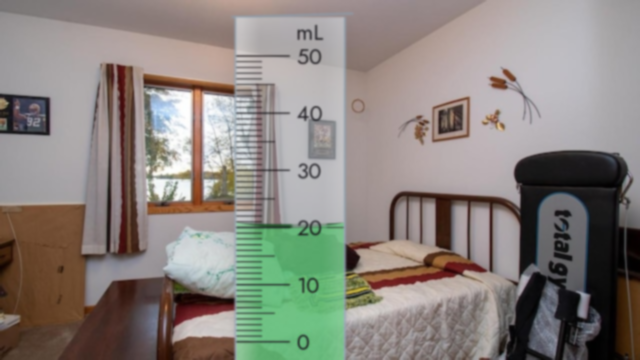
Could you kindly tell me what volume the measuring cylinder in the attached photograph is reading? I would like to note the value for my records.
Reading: 20 mL
